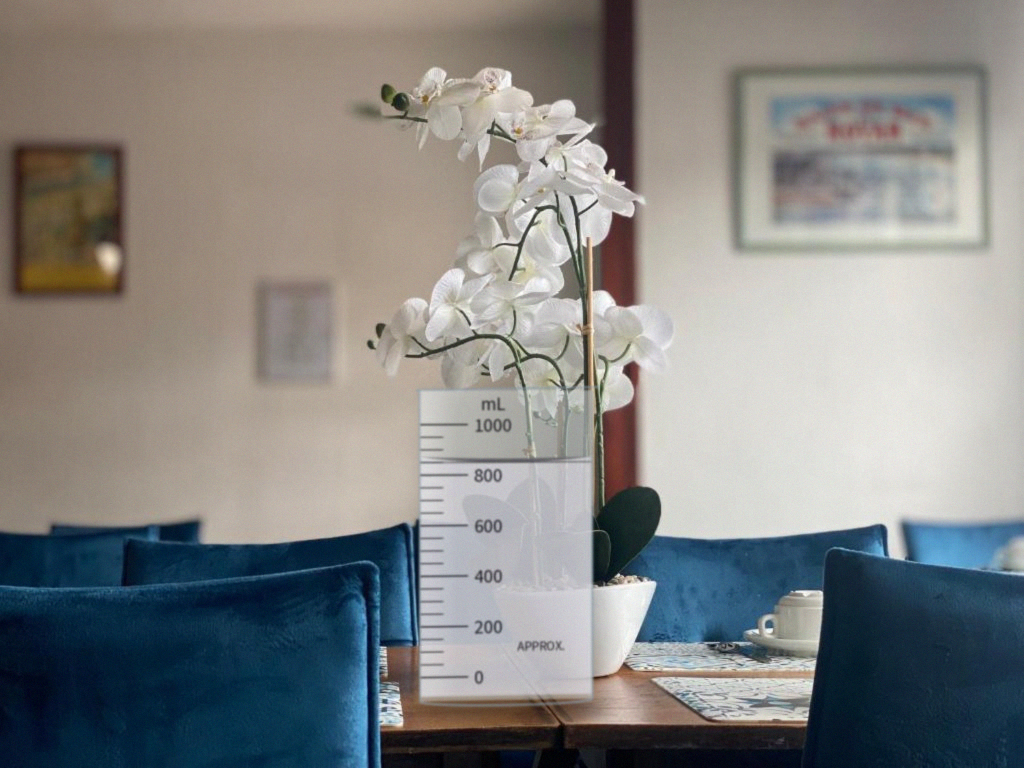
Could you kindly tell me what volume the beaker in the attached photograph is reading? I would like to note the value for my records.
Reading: 850 mL
